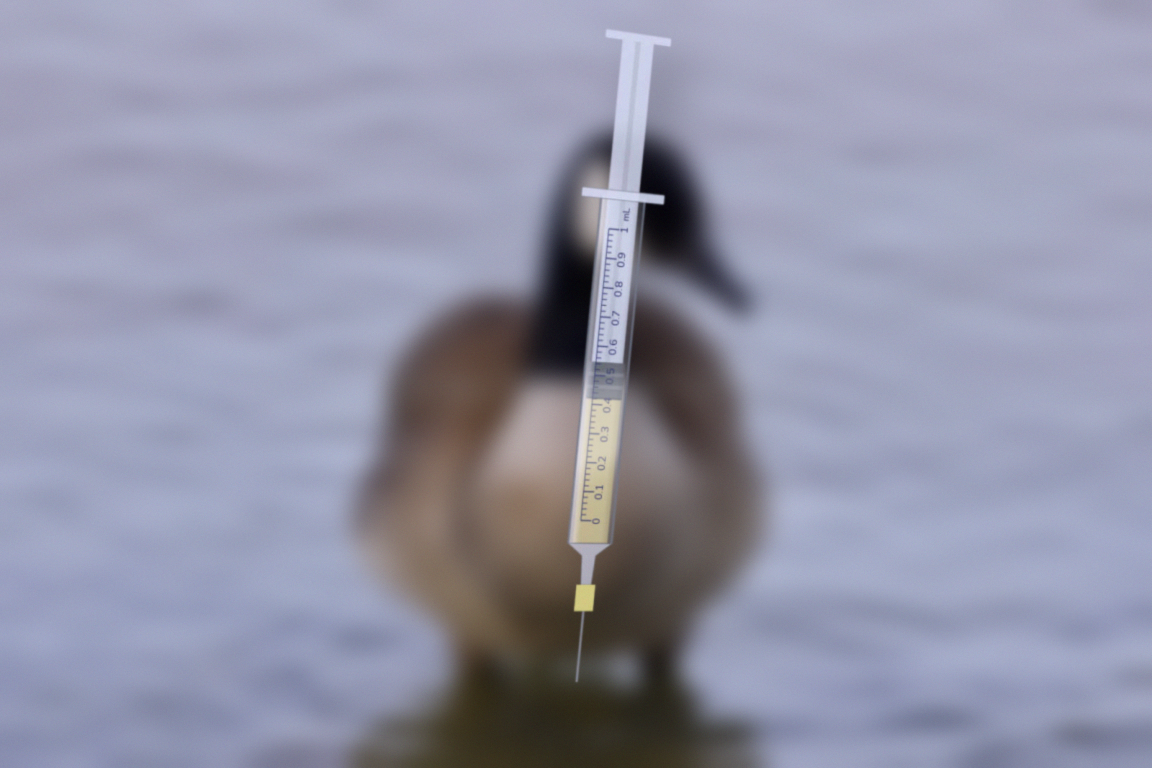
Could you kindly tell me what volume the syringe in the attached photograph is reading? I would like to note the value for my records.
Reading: 0.42 mL
